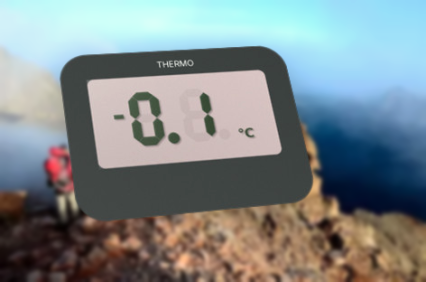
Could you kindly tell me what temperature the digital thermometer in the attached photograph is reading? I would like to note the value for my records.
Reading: -0.1 °C
